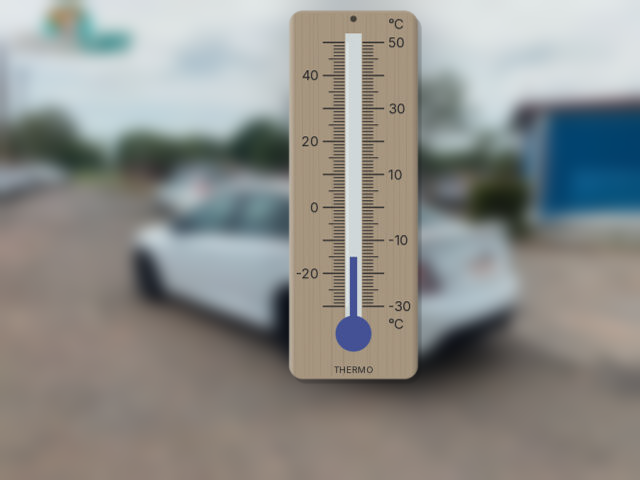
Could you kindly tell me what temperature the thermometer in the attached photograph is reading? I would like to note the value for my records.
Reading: -15 °C
